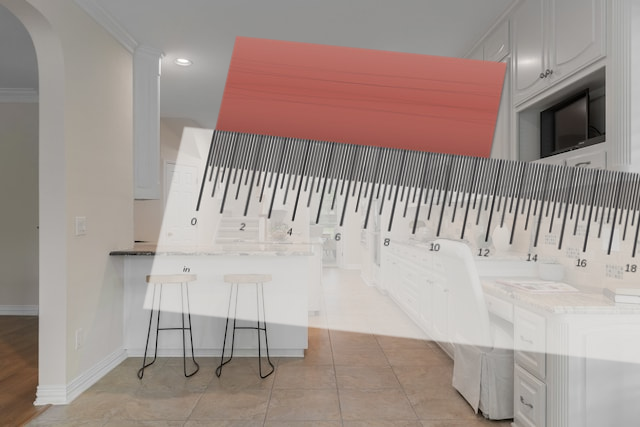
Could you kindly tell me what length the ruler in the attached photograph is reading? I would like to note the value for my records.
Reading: 11.5 in
